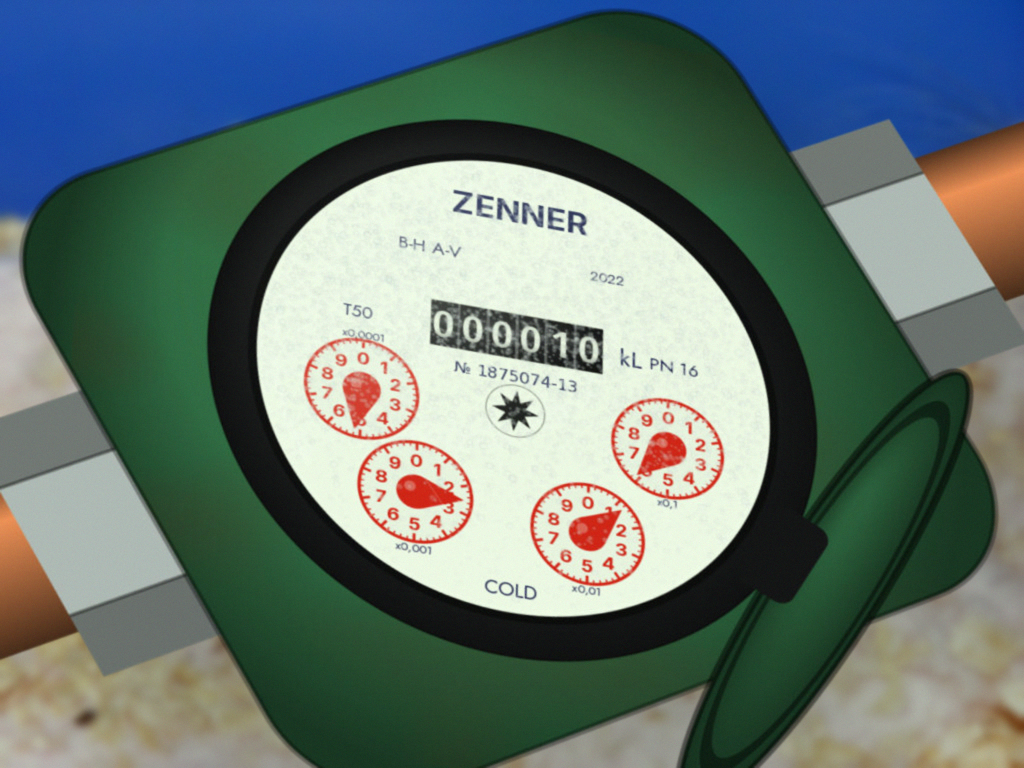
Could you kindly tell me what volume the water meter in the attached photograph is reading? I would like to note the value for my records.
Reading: 10.6125 kL
